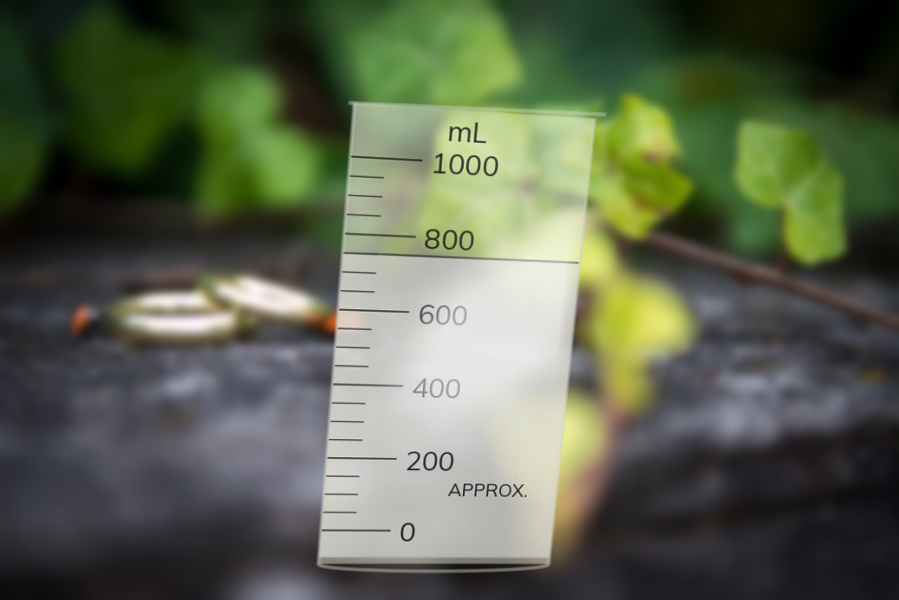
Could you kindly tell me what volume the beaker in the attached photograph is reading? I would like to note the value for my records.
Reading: 750 mL
